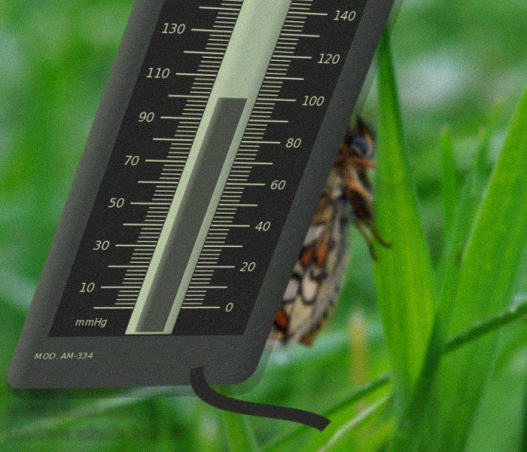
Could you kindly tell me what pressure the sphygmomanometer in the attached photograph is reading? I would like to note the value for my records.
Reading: 100 mmHg
